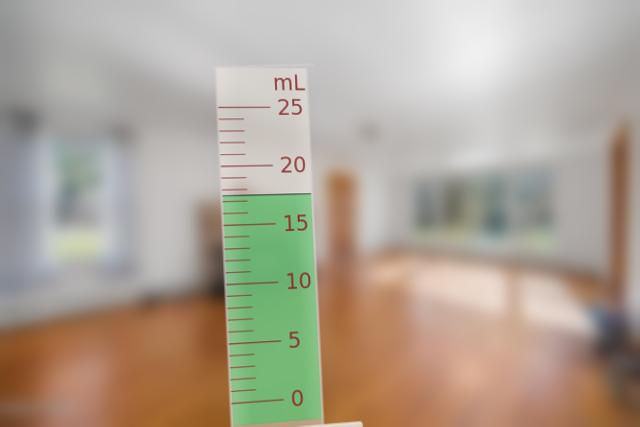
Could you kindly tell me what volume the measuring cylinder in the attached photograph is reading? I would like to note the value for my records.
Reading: 17.5 mL
